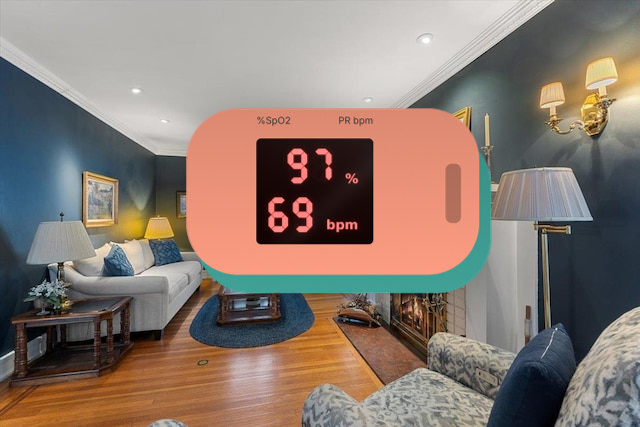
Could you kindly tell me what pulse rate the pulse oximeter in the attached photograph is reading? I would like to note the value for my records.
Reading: 69 bpm
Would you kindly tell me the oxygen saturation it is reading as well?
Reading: 97 %
